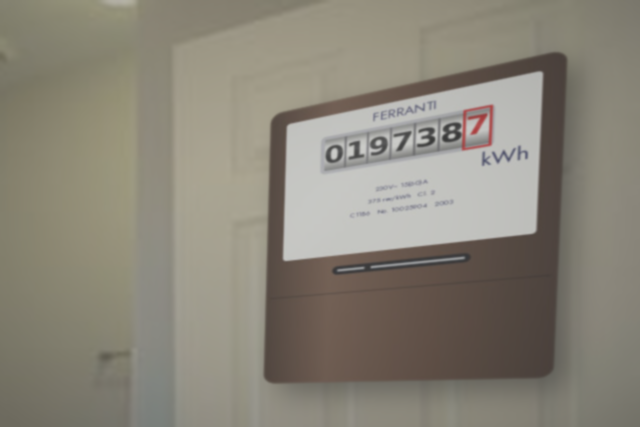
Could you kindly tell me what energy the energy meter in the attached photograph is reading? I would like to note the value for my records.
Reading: 19738.7 kWh
